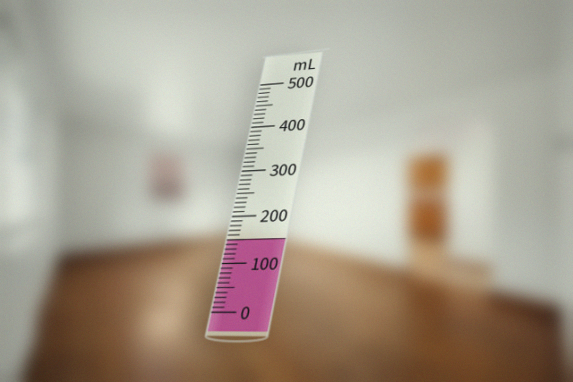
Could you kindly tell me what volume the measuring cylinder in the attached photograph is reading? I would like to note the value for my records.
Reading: 150 mL
